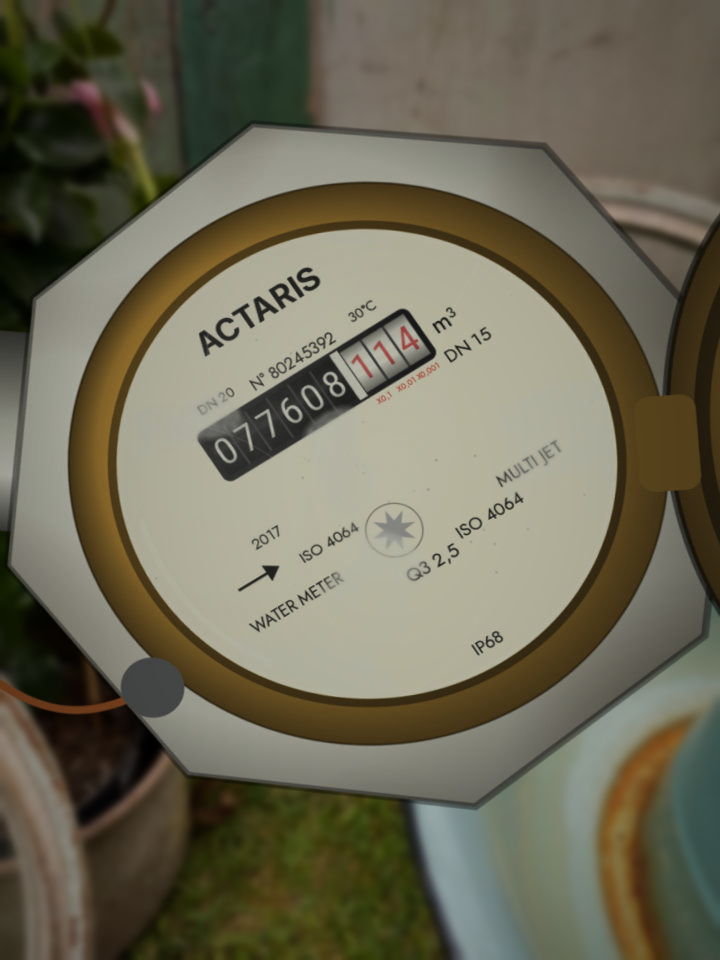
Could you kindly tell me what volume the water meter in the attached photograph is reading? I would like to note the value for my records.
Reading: 77608.114 m³
